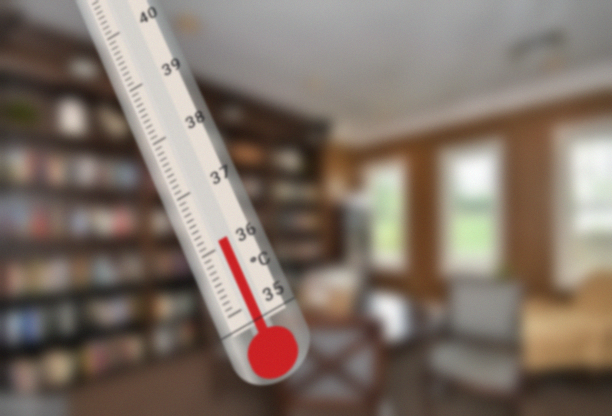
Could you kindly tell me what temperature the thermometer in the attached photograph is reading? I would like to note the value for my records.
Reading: 36.1 °C
